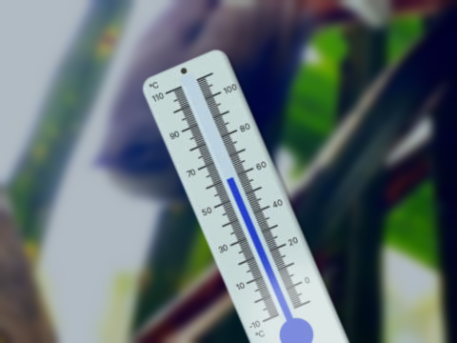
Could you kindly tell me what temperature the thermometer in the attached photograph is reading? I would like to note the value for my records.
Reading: 60 °C
